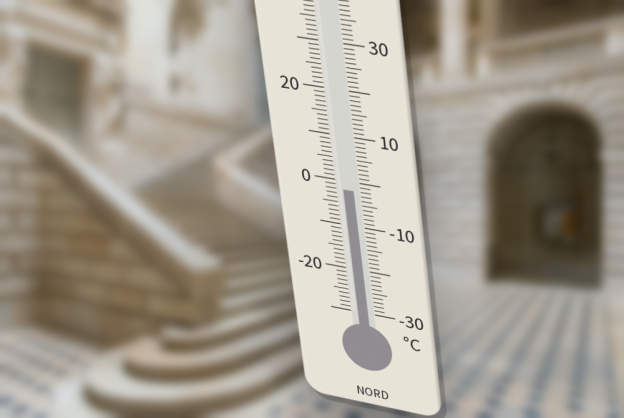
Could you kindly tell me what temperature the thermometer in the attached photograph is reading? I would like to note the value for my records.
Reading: -2 °C
